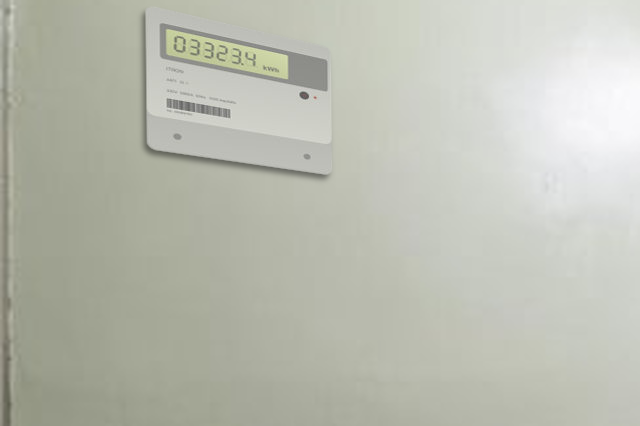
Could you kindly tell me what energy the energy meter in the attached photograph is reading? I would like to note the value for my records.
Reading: 3323.4 kWh
